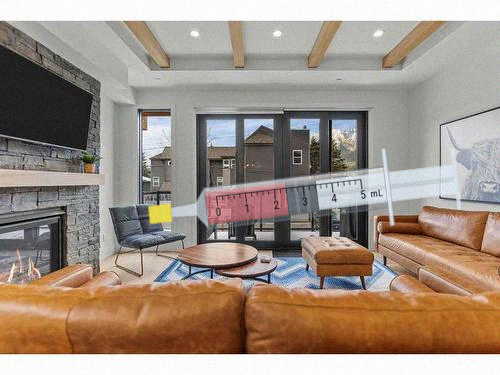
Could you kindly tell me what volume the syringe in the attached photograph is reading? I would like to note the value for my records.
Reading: 2.4 mL
